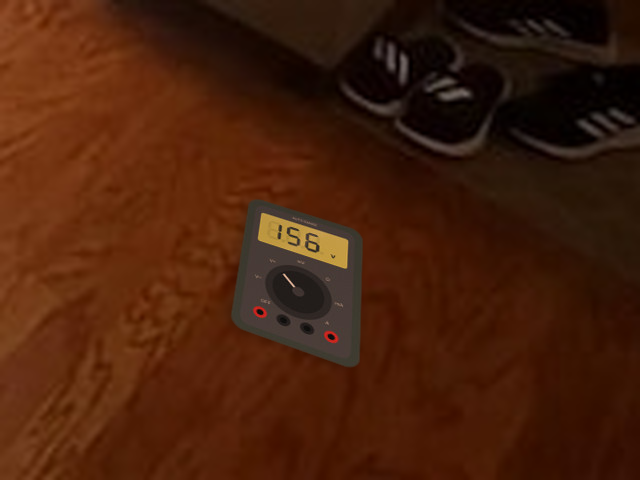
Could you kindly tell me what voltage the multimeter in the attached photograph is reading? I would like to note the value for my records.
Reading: 156 V
